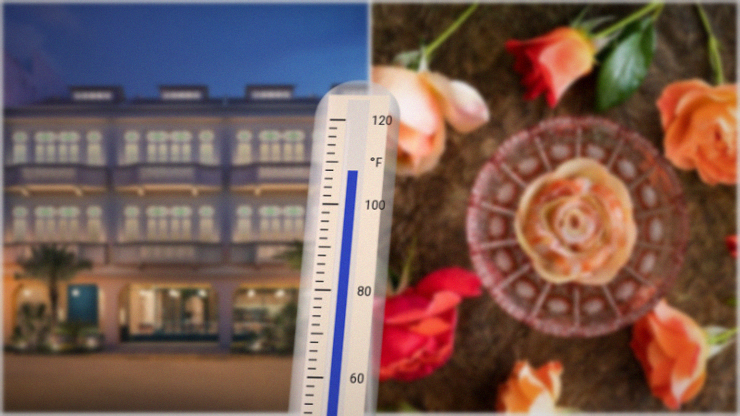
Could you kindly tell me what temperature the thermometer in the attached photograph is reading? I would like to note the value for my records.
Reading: 108 °F
